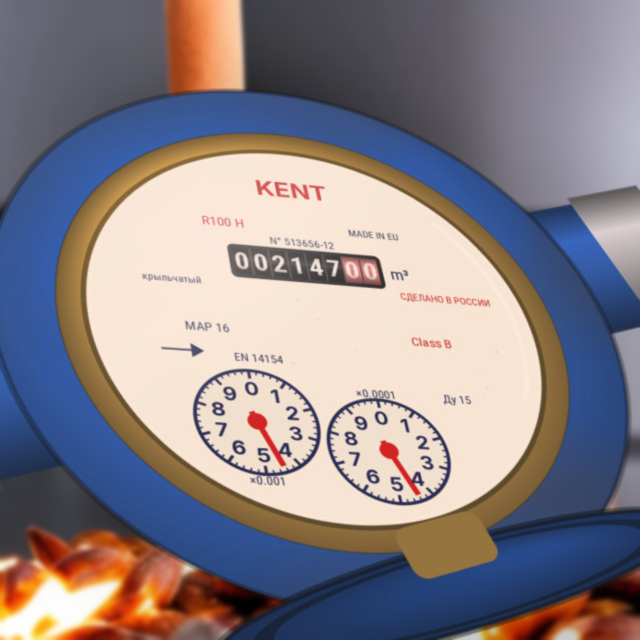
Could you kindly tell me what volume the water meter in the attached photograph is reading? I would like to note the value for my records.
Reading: 2147.0044 m³
